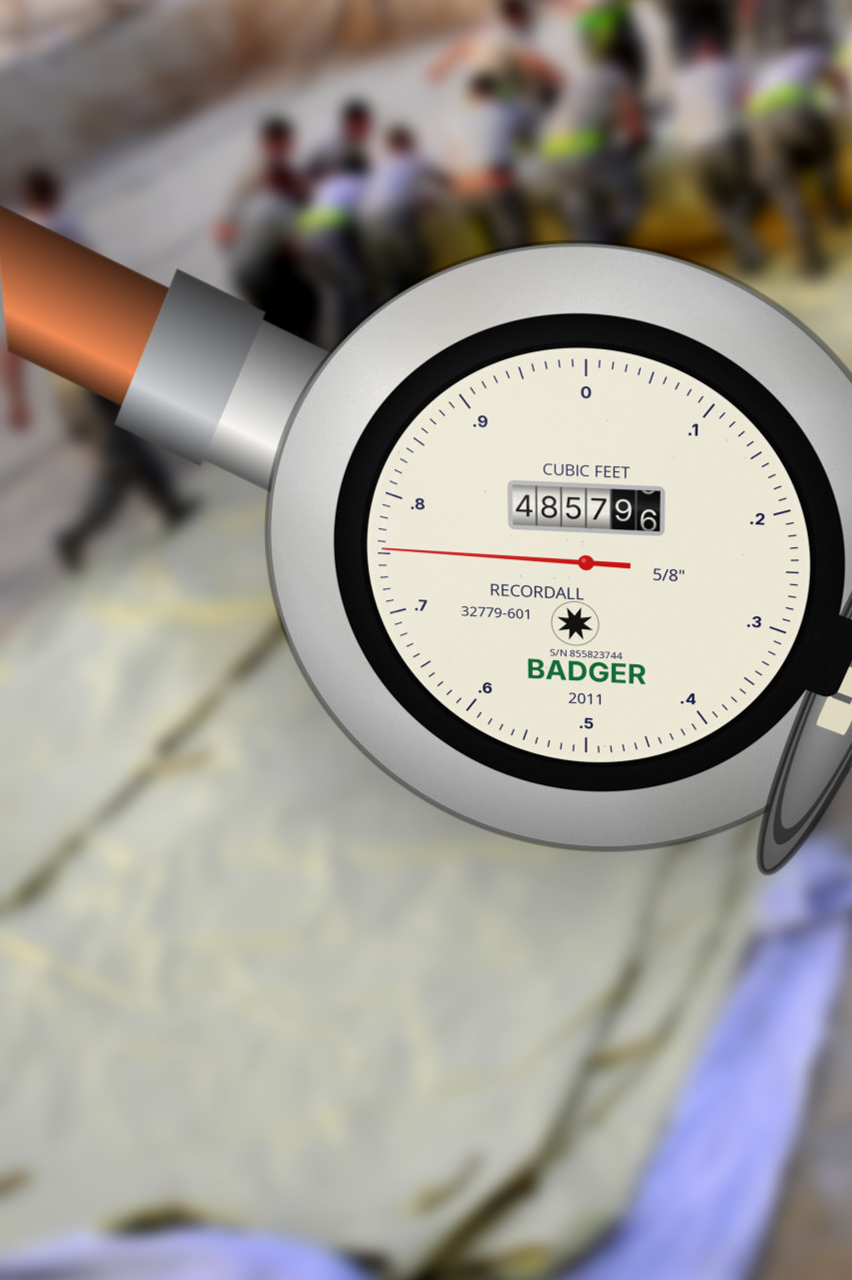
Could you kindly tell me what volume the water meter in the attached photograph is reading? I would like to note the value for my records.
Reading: 485795.75 ft³
